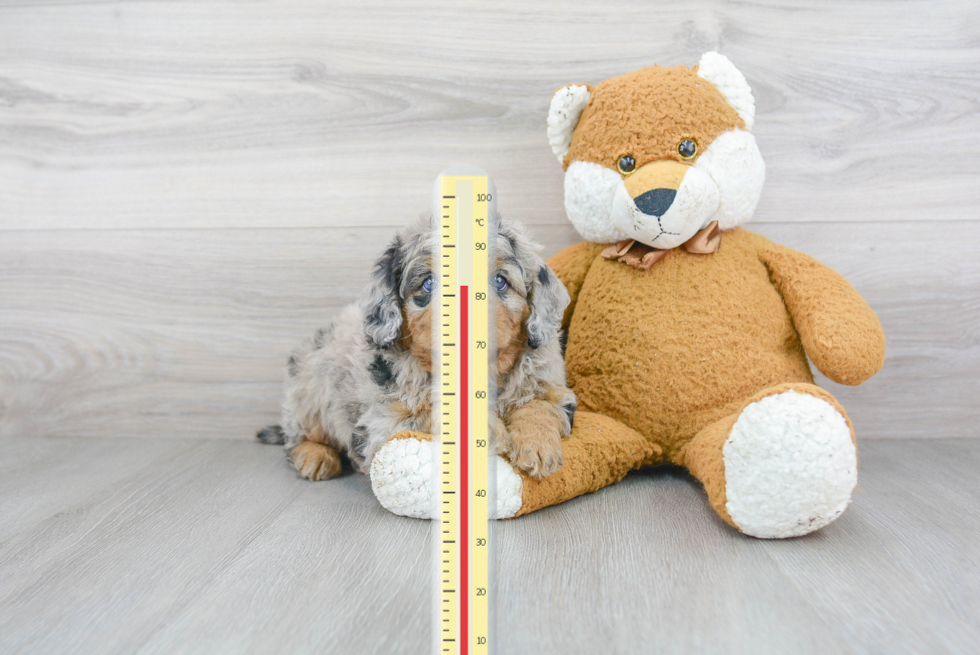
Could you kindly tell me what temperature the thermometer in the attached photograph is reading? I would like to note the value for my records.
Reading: 82 °C
